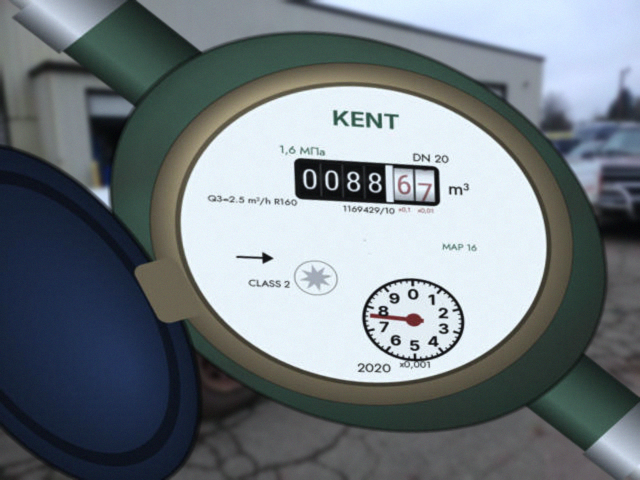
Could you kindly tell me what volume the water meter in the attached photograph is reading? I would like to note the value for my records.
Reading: 88.667 m³
